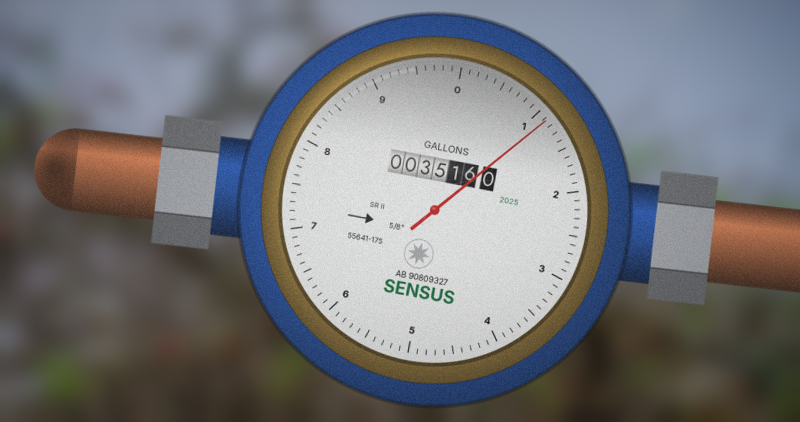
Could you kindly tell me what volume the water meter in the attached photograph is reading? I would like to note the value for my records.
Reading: 35161.1 gal
